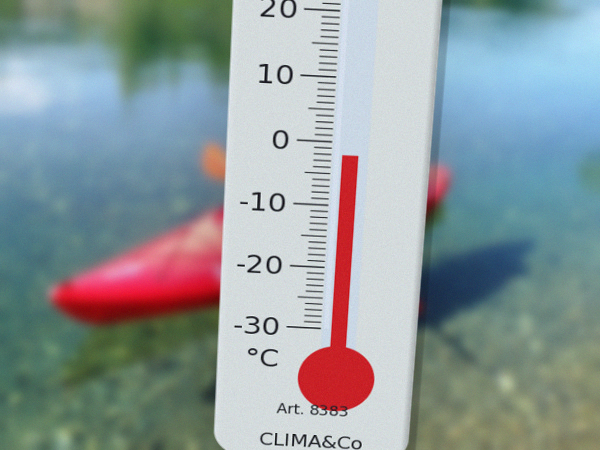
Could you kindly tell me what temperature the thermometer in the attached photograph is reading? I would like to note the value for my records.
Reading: -2 °C
